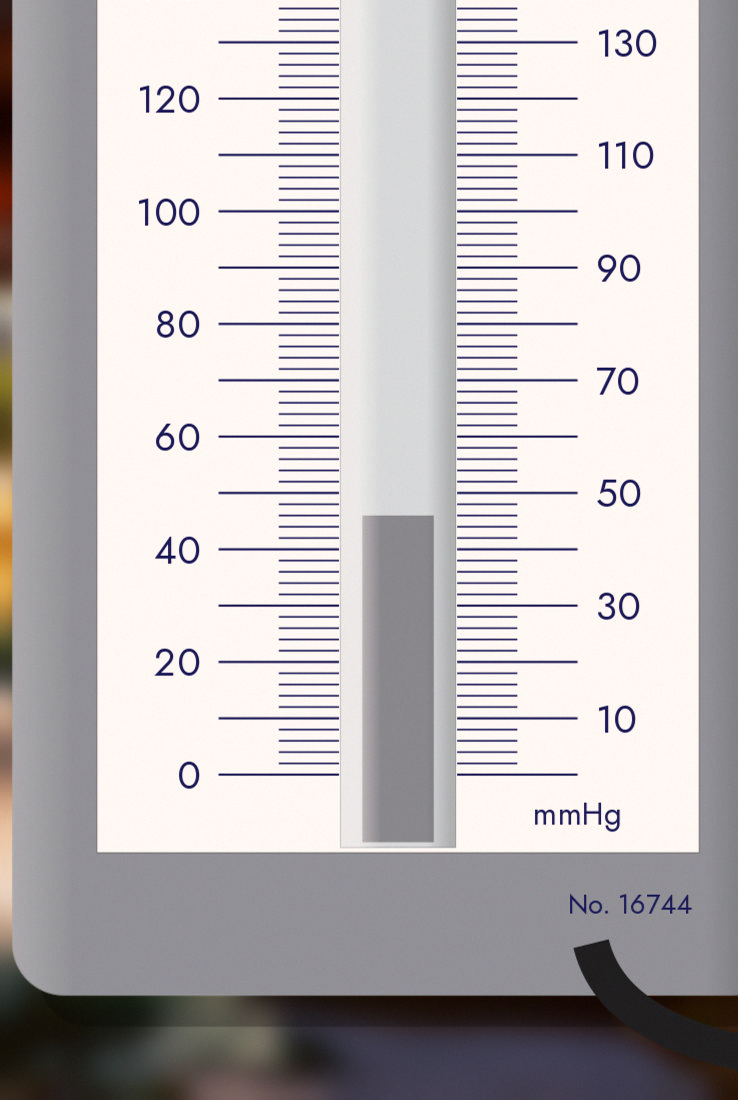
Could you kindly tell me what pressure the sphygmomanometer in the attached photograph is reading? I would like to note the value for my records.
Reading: 46 mmHg
